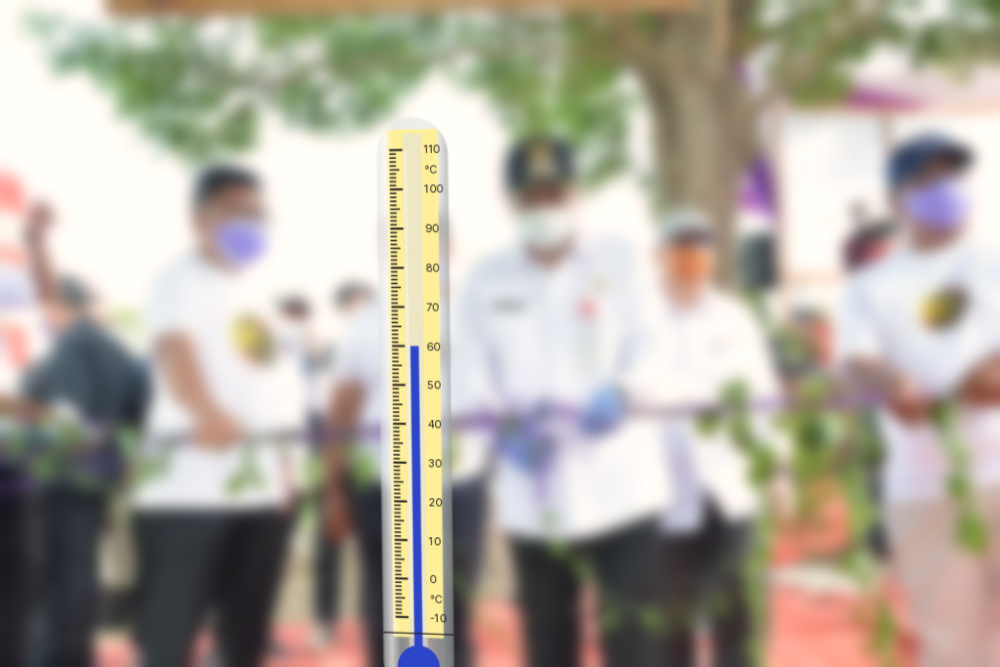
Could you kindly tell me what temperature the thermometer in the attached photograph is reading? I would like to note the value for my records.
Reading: 60 °C
